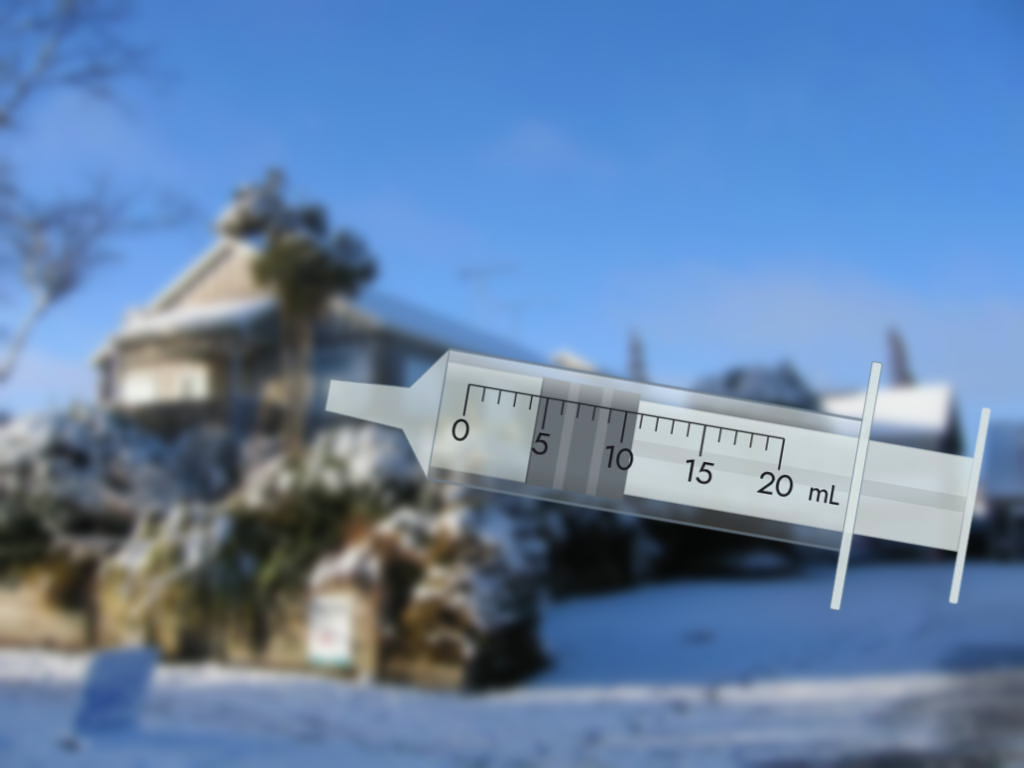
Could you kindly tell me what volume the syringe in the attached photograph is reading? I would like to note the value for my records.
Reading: 4.5 mL
